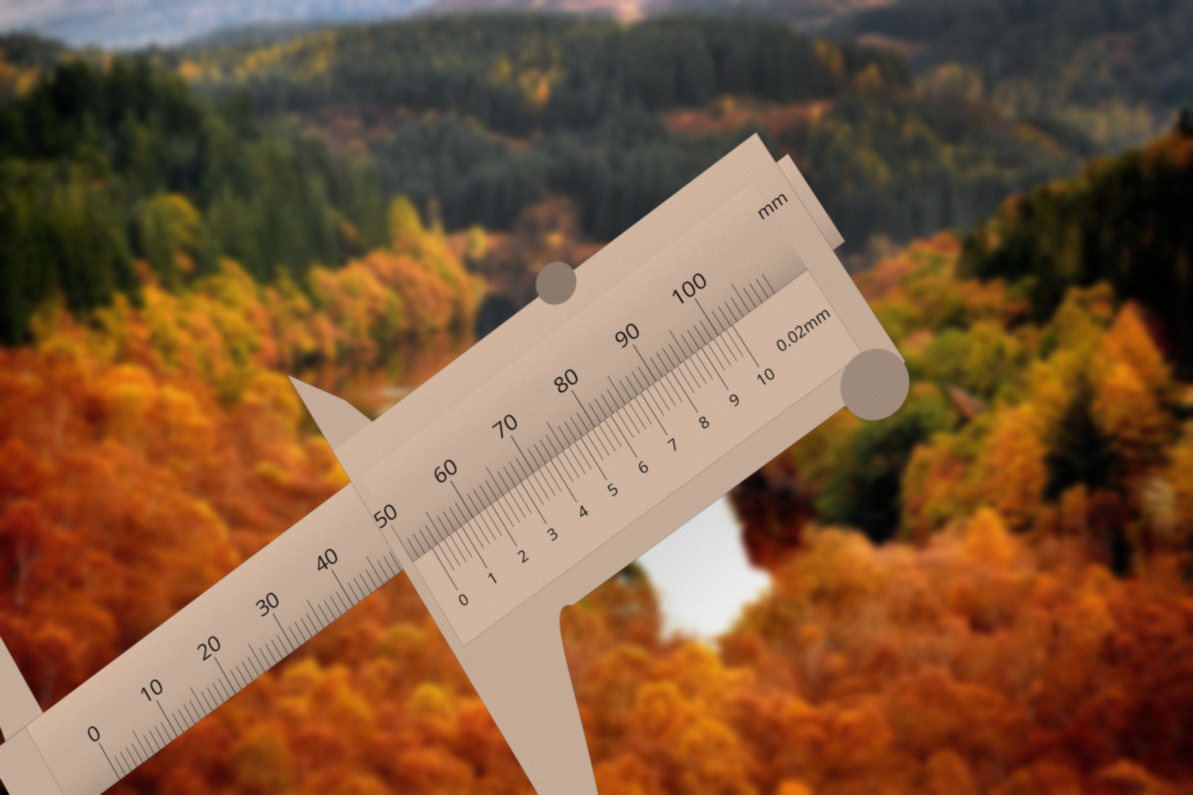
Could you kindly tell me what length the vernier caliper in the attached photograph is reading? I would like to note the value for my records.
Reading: 53.2 mm
